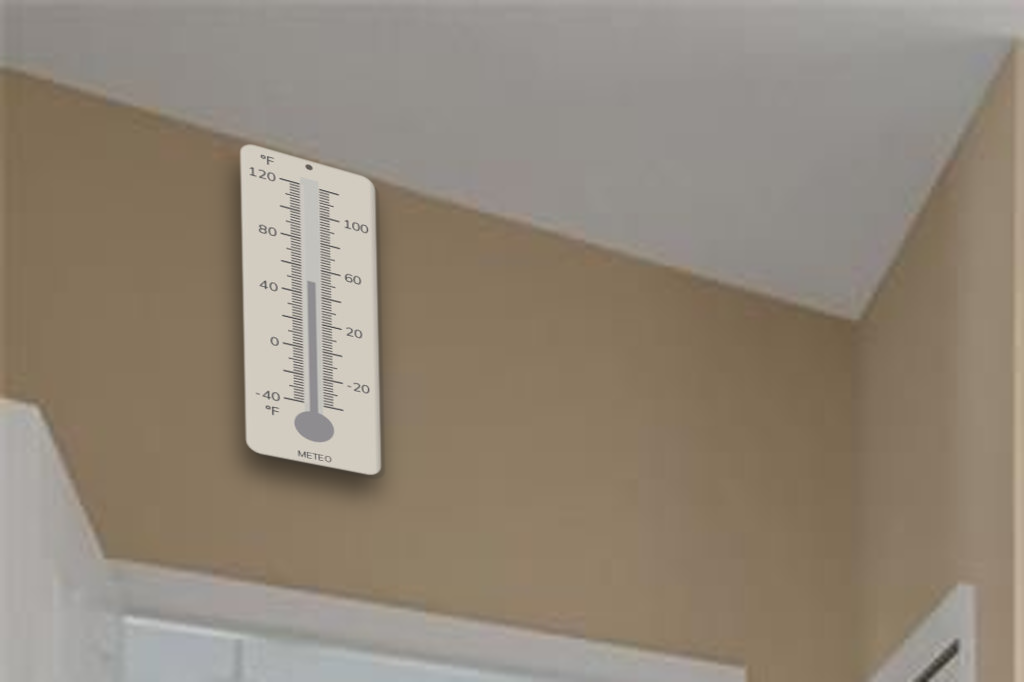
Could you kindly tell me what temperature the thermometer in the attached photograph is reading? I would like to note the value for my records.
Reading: 50 °F
